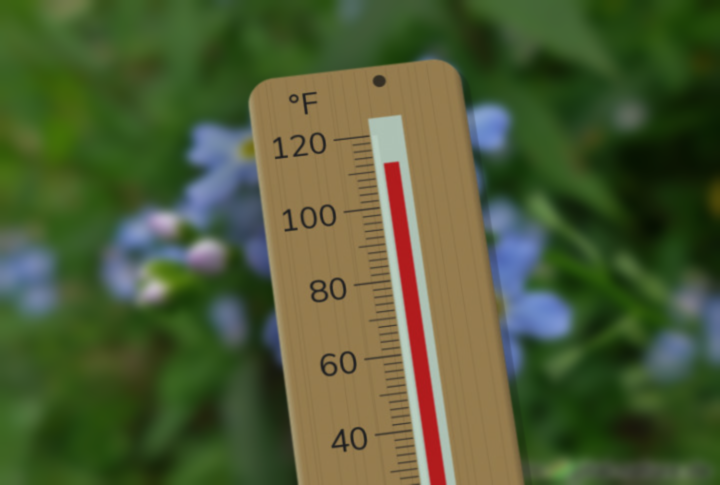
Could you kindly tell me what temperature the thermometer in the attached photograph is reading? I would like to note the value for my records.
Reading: 112 °F
